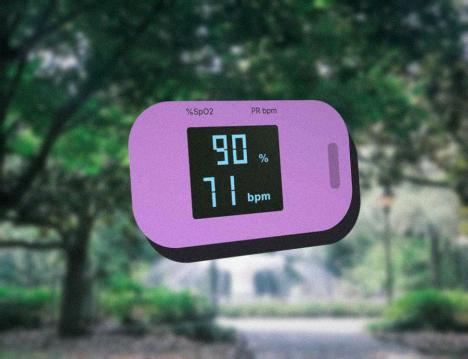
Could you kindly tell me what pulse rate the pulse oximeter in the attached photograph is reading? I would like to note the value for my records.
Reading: 71 bpm
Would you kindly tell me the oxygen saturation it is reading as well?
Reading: 90 %
